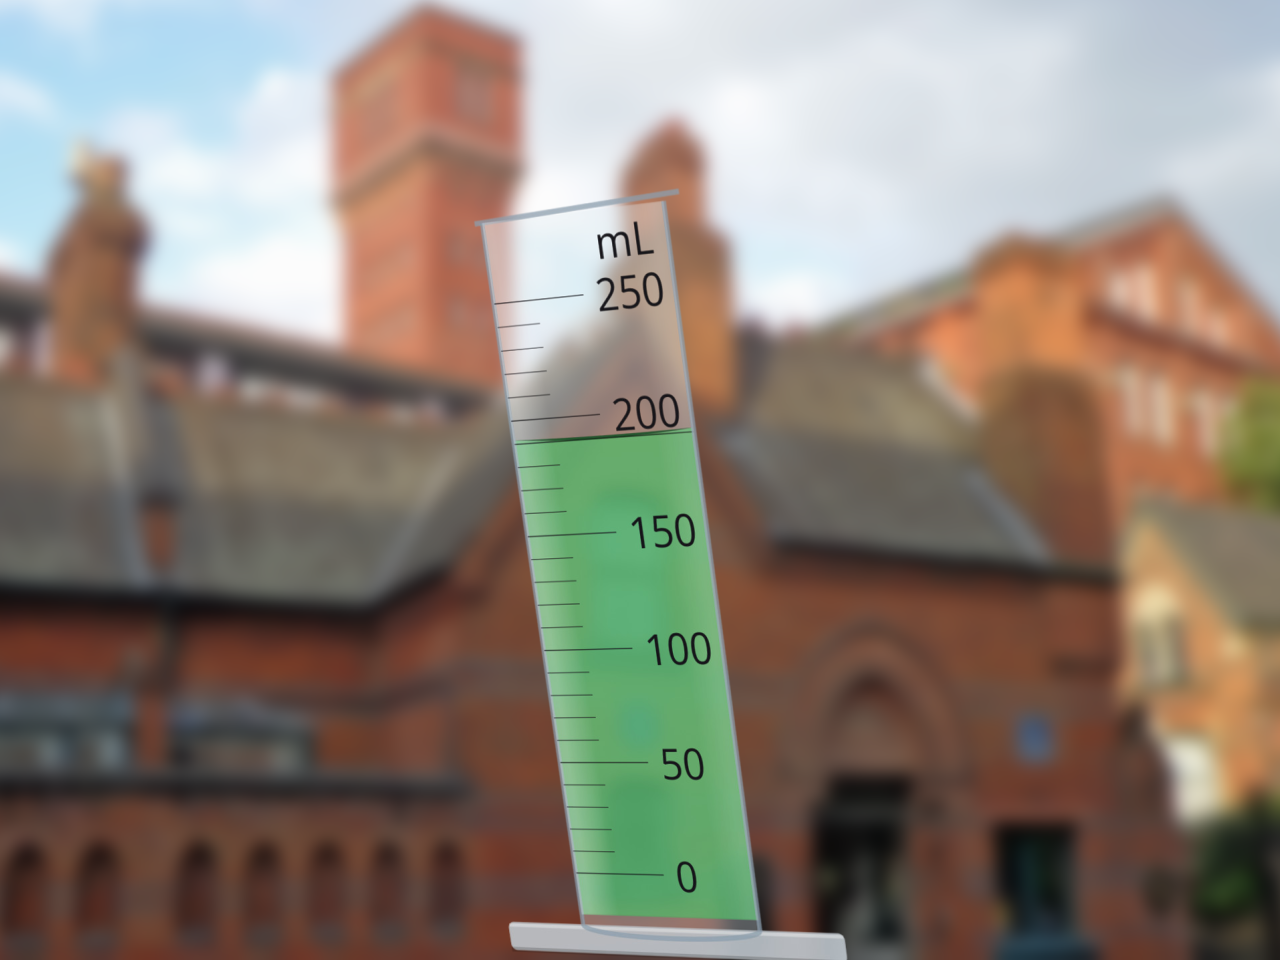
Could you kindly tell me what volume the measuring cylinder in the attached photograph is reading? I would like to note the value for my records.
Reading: 190 mL
